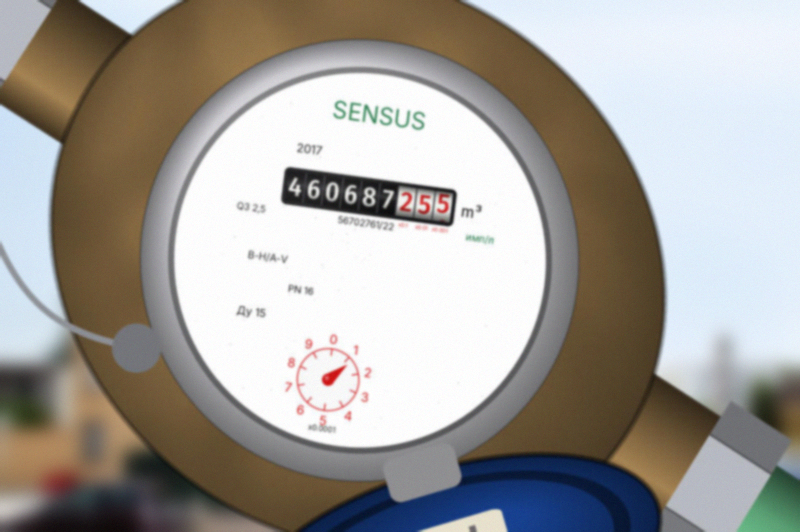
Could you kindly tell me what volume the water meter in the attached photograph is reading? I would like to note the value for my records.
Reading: 460687.2551 m³
